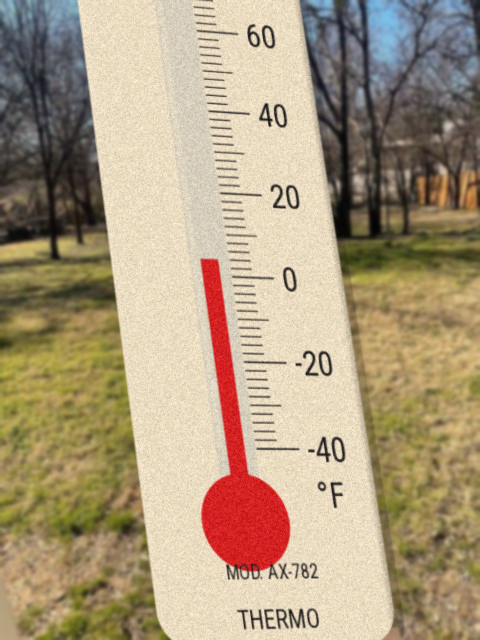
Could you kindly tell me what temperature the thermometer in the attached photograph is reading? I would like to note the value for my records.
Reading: 4 °F
